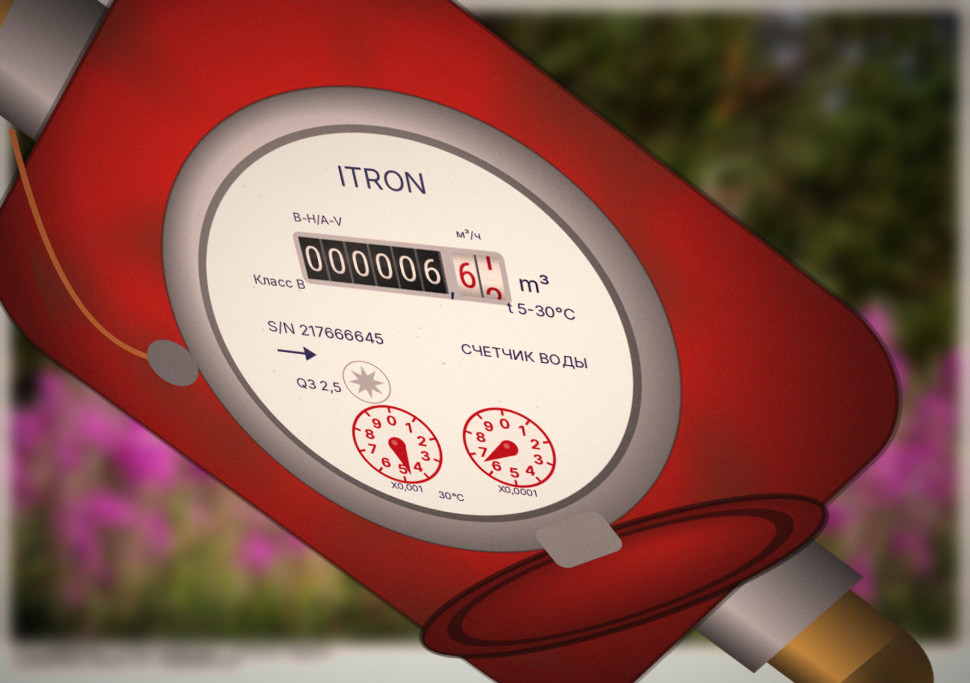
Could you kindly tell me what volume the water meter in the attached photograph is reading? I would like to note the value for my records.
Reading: 6.6146 m³
